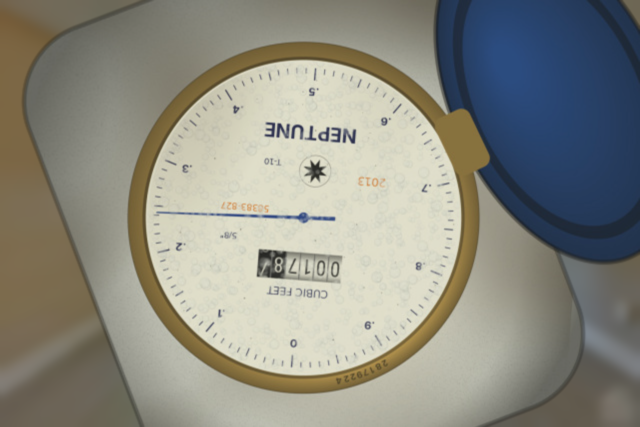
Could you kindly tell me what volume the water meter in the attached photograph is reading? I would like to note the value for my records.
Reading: 1787.24 ft³
